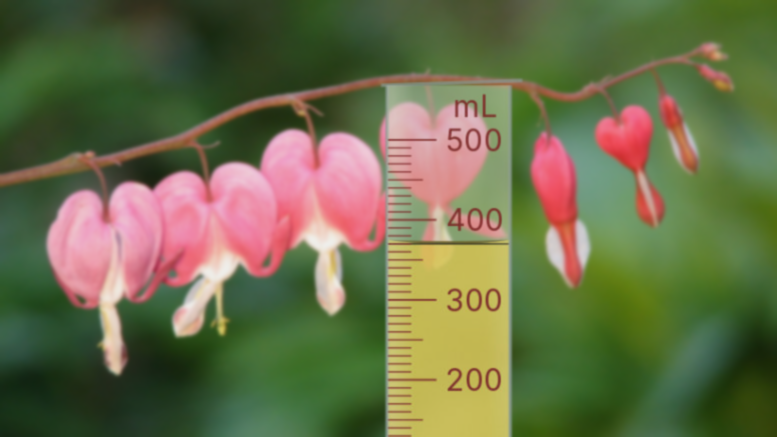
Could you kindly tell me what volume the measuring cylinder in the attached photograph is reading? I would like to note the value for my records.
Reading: 370 mL
